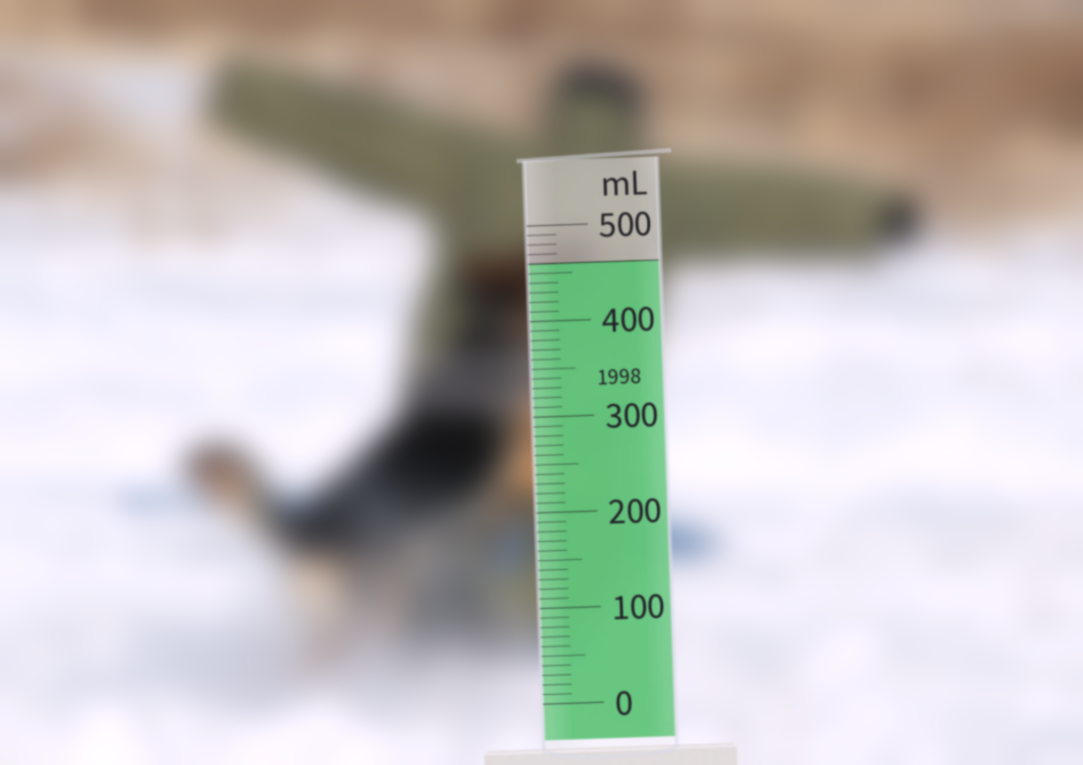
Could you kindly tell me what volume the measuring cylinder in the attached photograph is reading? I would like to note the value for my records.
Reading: 460 mL
